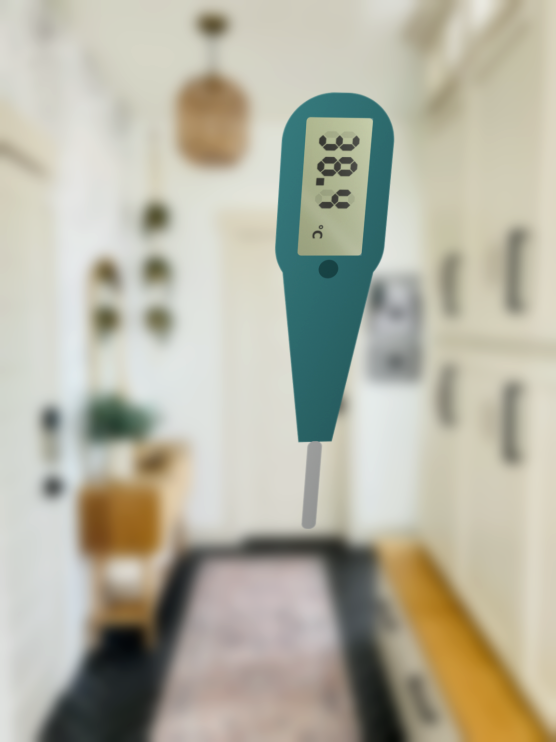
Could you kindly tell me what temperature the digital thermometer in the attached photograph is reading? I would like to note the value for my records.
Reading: 38.4 °C
